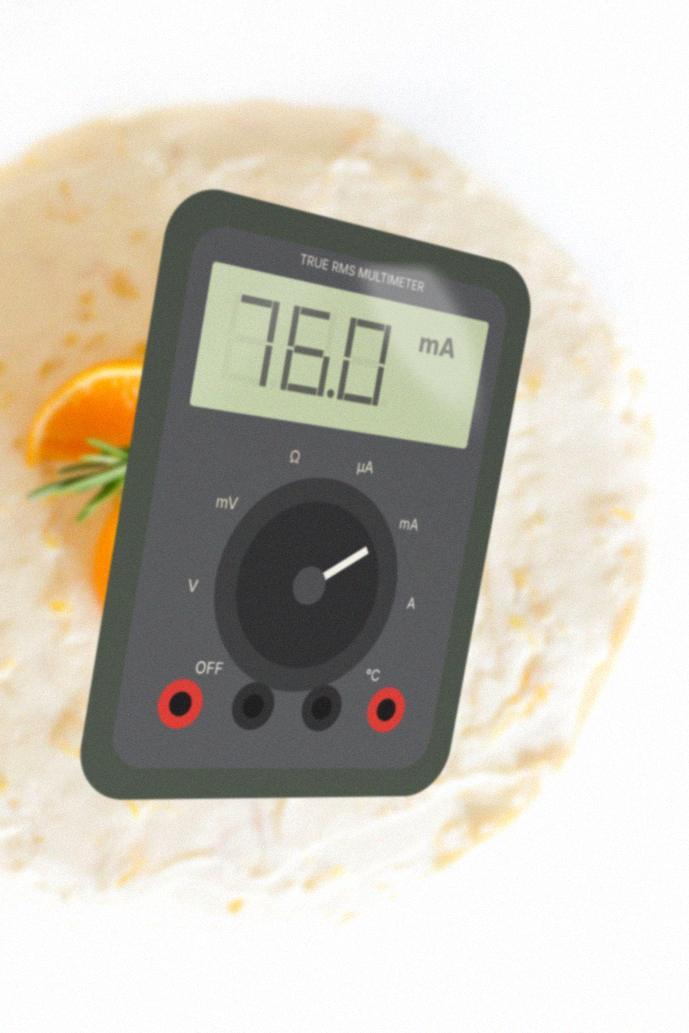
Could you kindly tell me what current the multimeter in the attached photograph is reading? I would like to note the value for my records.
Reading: 76.0 mA
